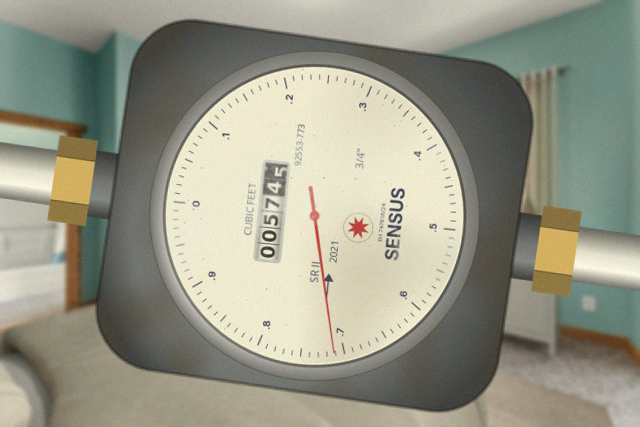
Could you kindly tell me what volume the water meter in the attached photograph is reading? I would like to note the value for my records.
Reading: 5744.71 ft³
